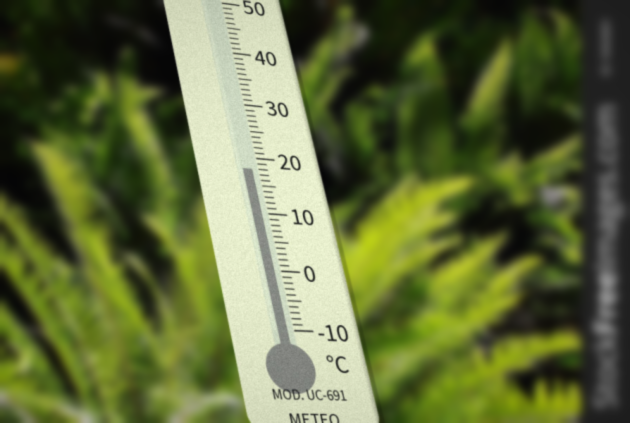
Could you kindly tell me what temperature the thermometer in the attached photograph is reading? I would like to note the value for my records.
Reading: 18 °C
